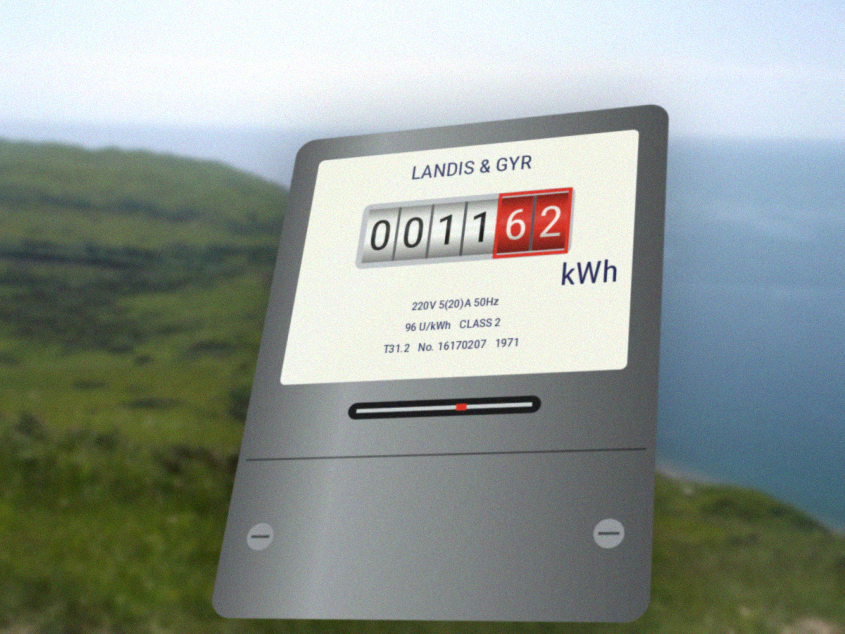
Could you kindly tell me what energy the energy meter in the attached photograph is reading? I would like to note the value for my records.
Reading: 11.62 kWh
